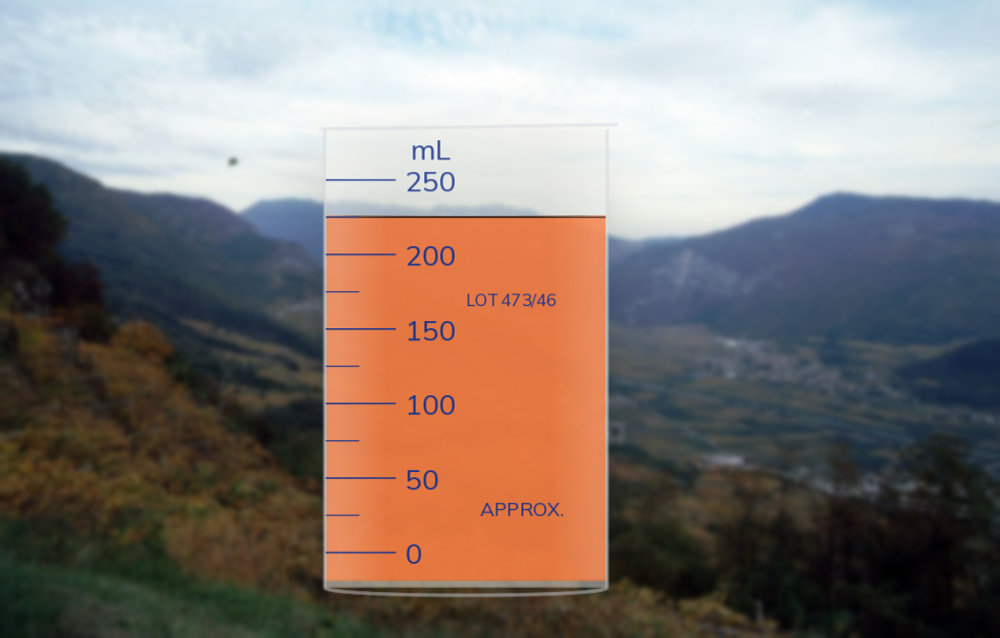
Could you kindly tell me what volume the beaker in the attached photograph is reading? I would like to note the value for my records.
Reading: 225 mL
